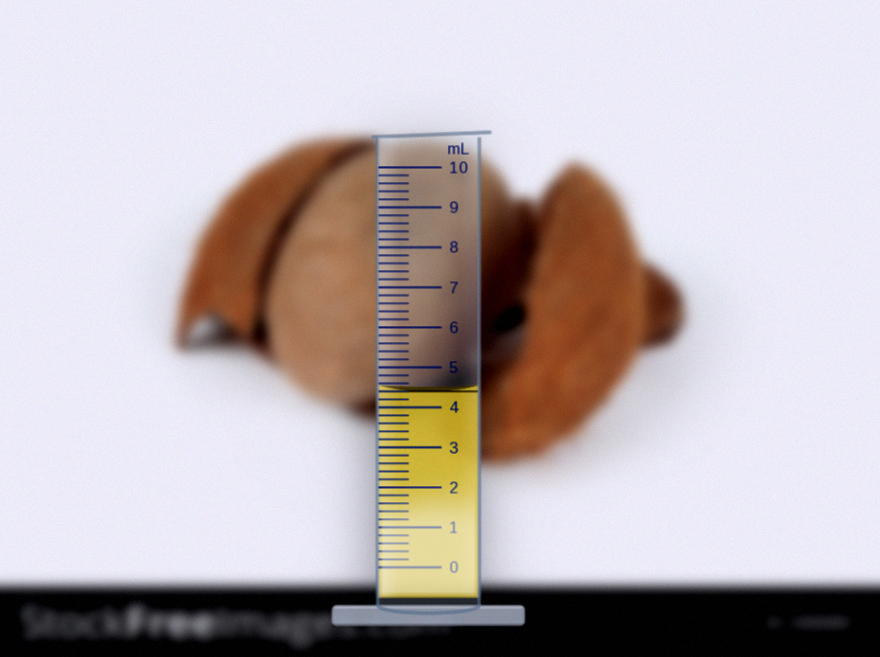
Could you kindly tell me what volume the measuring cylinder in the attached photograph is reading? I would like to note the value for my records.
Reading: 4.4 mL
